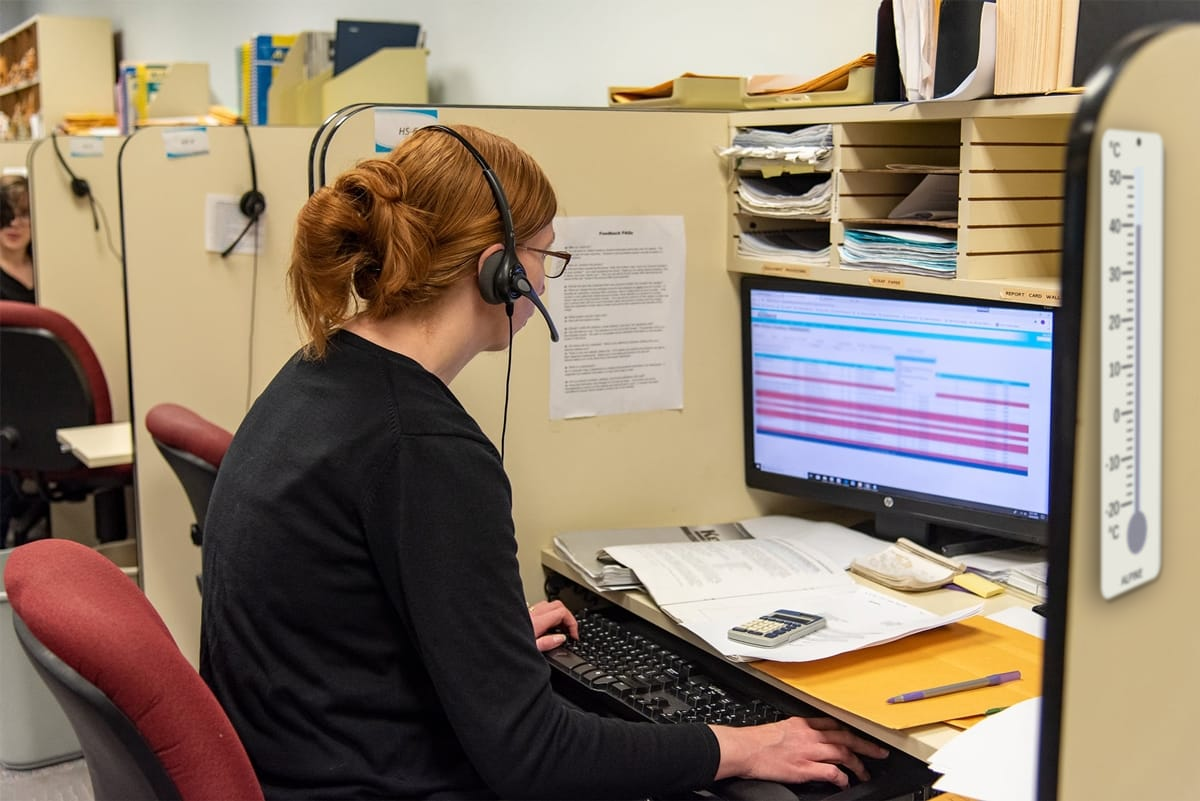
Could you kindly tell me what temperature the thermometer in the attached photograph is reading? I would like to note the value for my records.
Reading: 40 °C
